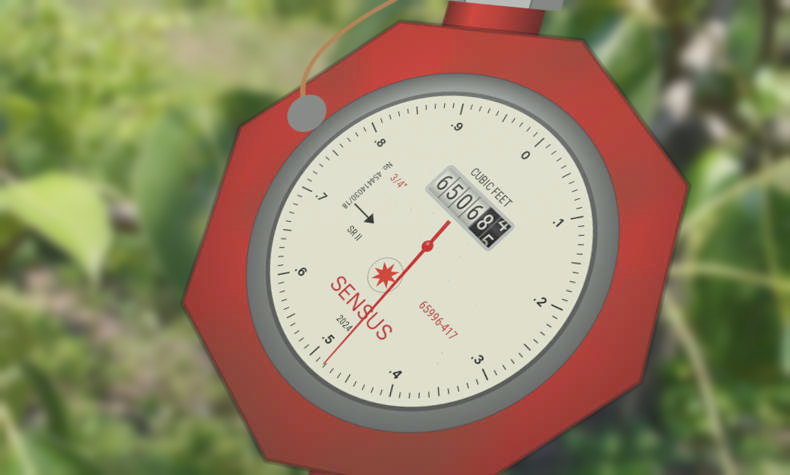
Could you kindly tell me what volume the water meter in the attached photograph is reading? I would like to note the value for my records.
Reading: 650684.48 ft³
